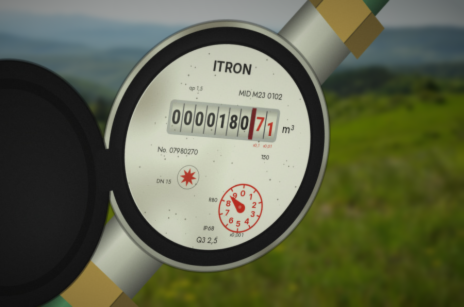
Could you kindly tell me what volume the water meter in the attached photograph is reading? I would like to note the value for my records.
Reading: 180.708 m³
